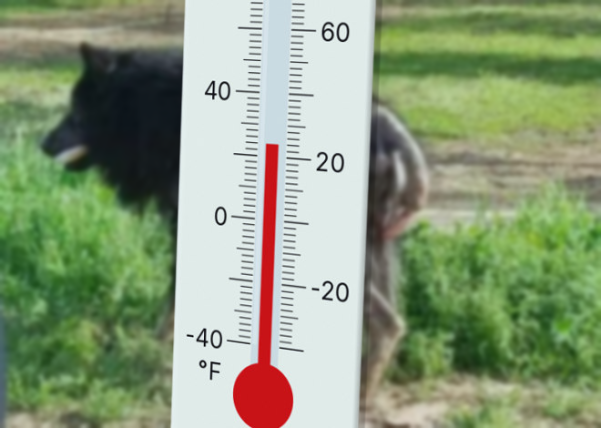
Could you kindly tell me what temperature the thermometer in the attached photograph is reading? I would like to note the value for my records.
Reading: 24 °F
